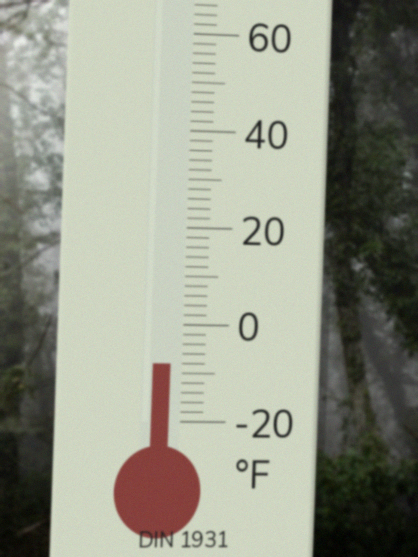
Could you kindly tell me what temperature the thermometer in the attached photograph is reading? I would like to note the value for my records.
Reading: -8 °F
